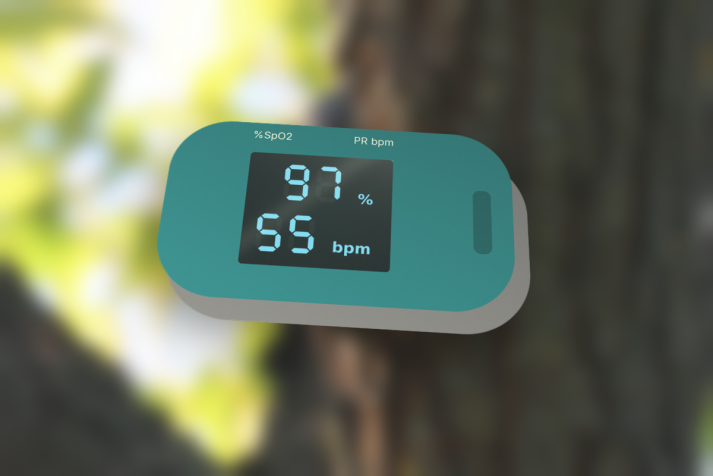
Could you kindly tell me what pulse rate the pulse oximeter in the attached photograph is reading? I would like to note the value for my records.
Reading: 55 bpm
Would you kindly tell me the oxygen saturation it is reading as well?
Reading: 97 %
